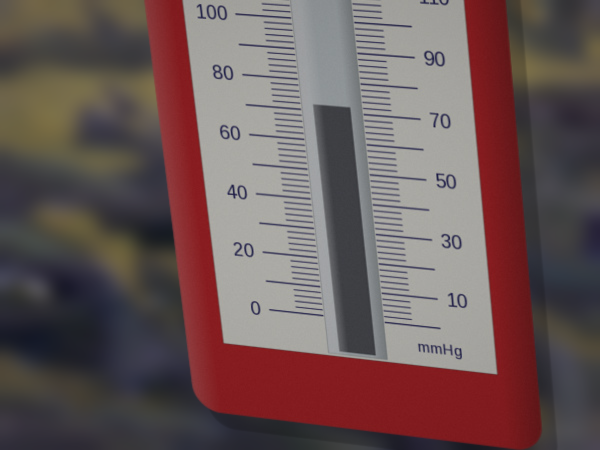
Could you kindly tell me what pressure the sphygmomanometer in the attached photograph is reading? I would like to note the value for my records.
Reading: 72 mmHg
